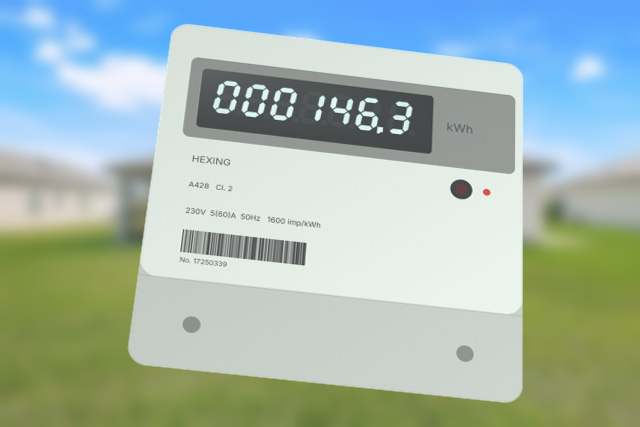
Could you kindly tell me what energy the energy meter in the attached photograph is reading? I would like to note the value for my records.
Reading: 146.3 kWh
